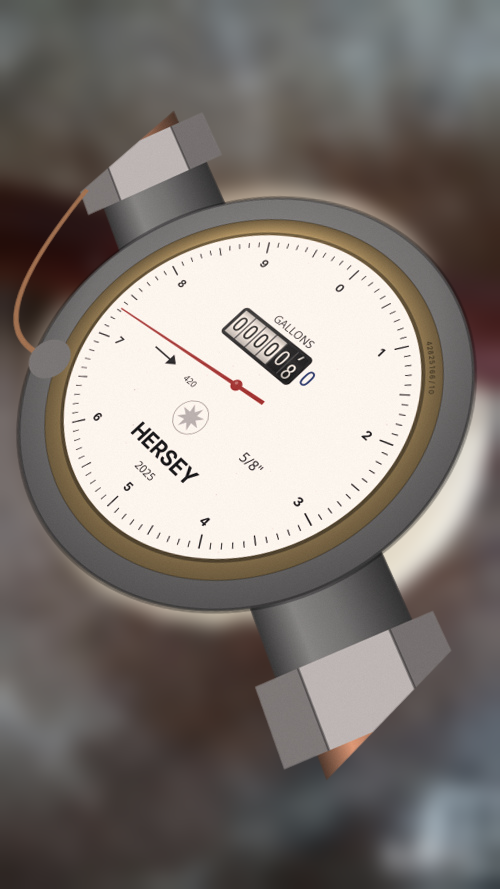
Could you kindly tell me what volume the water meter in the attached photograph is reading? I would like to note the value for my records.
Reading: 77.3 gal
